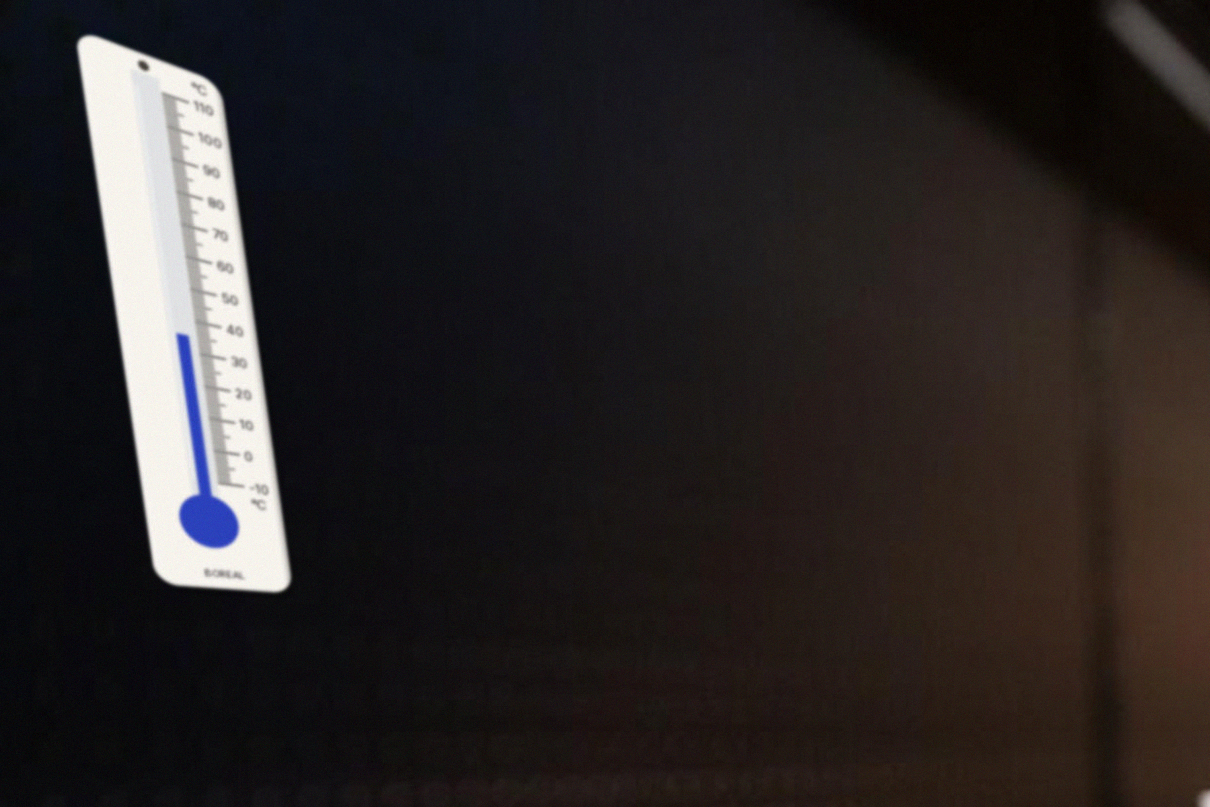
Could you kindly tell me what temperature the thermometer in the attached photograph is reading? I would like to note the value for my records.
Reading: 35 °C
